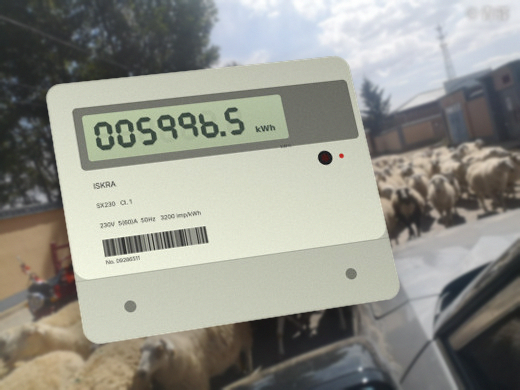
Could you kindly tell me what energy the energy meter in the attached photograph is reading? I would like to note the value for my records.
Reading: 5996.5 kWh
